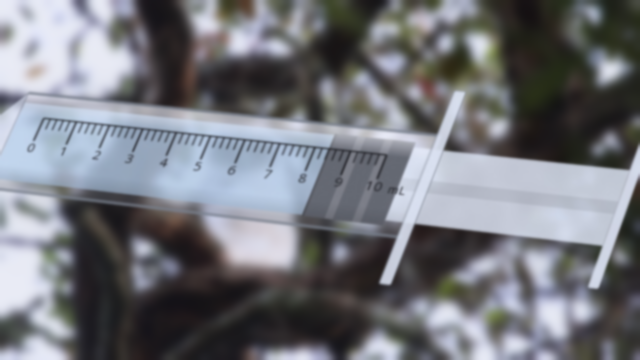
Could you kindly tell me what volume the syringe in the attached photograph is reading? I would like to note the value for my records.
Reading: 8.4 mL
